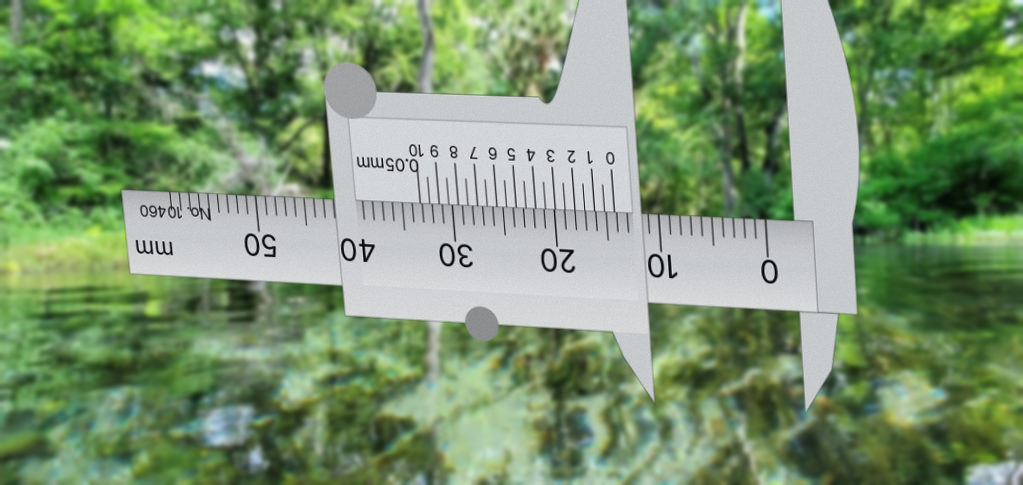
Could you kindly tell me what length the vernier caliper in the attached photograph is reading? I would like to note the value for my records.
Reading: 14.2 mm
